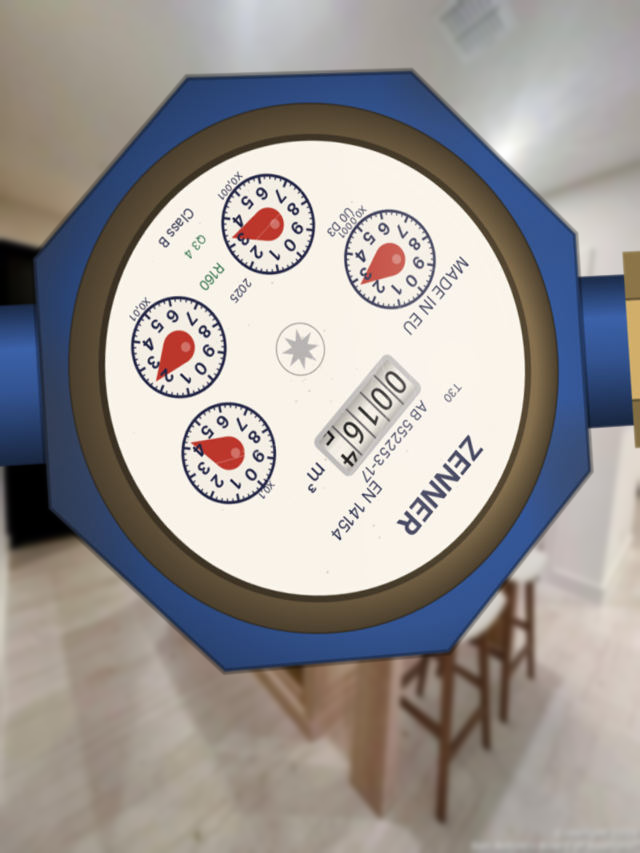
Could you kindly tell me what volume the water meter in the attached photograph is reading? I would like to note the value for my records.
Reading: 164.4232 m³
